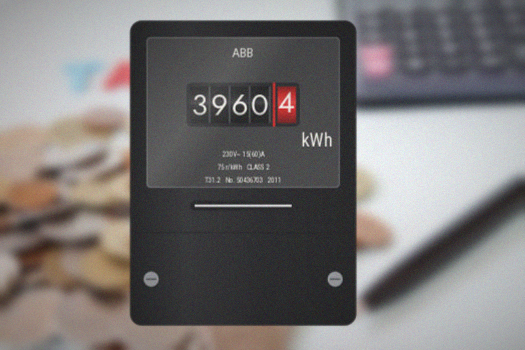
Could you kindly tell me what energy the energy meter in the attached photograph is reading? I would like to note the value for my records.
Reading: 3960.4 kWh
